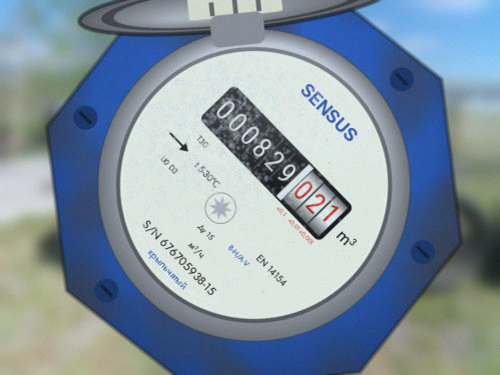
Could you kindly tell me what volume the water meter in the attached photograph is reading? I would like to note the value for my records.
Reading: 829.021 m³
